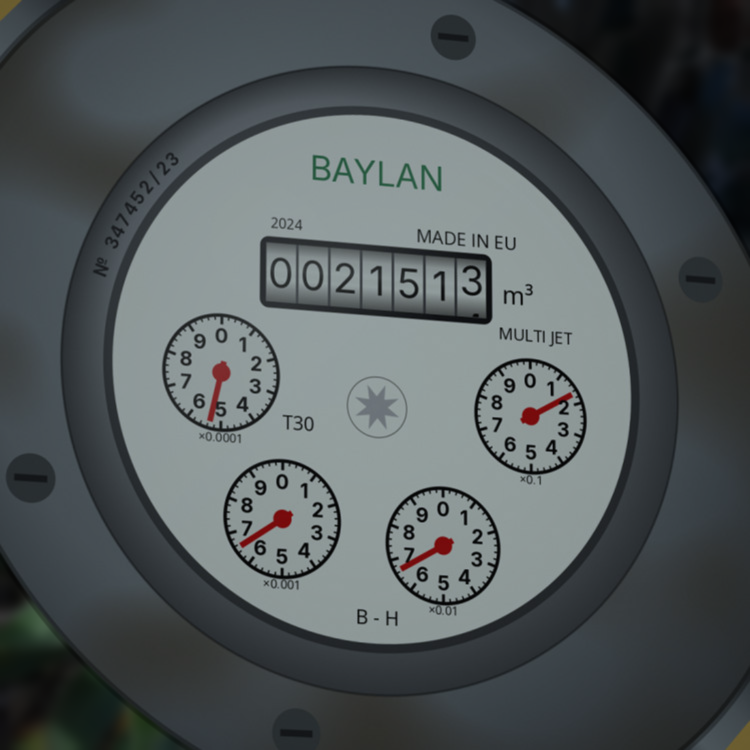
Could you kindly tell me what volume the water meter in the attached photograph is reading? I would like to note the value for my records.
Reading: 21513.1665 m³
